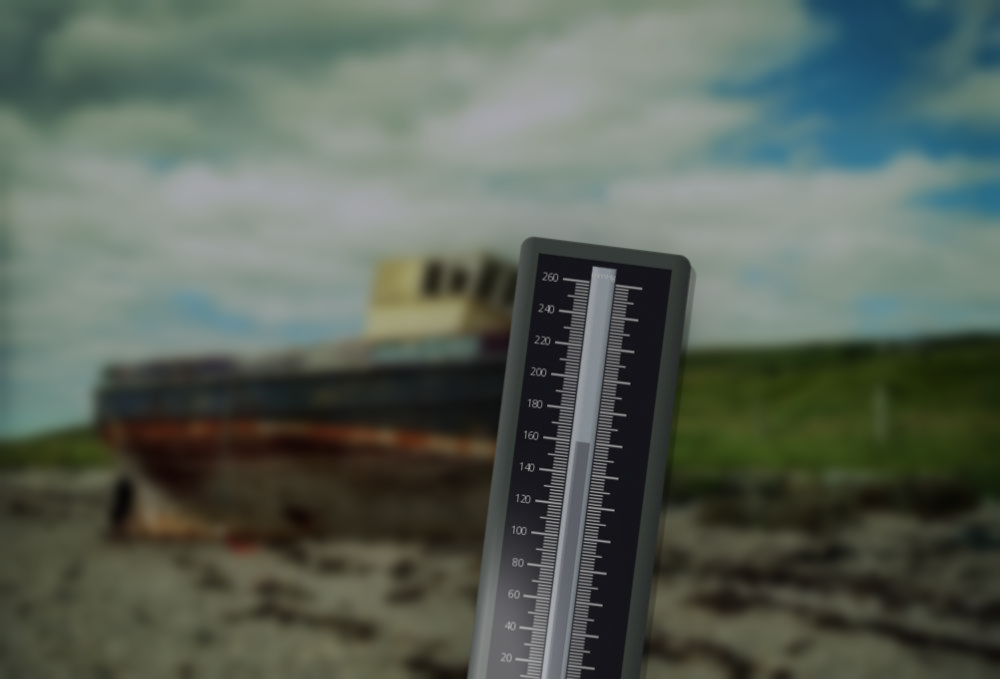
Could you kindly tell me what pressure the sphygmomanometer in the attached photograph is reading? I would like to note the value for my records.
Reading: 160 mmHg
